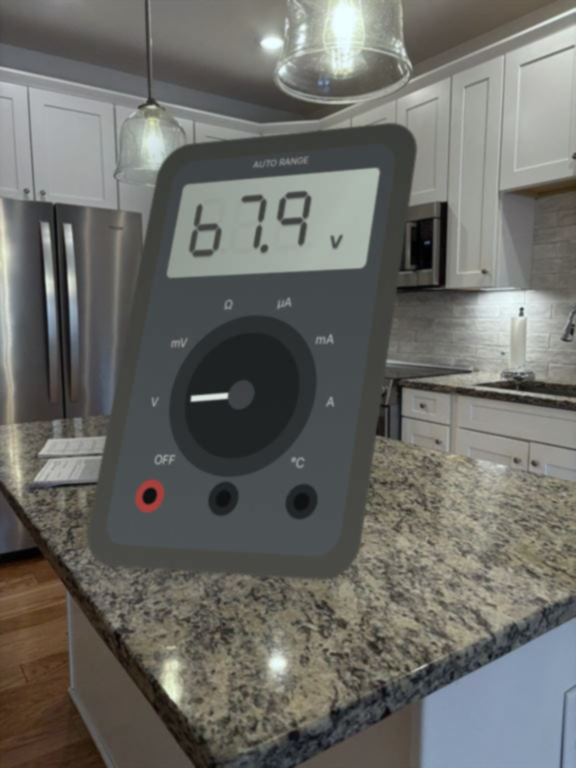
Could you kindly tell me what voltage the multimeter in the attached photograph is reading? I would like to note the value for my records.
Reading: 67.9 V
